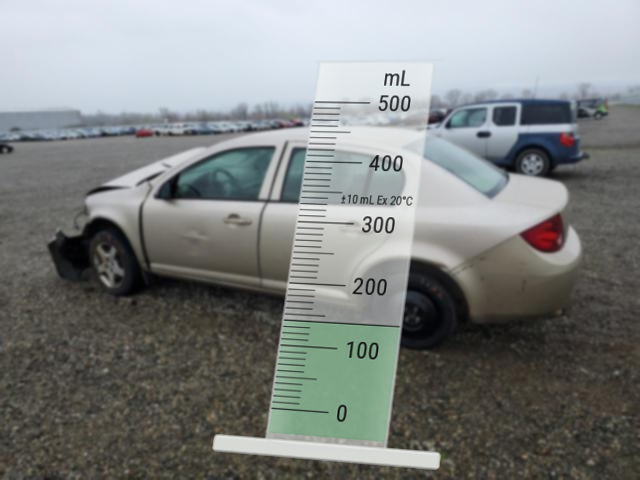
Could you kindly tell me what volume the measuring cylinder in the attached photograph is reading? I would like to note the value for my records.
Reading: 140 mL
